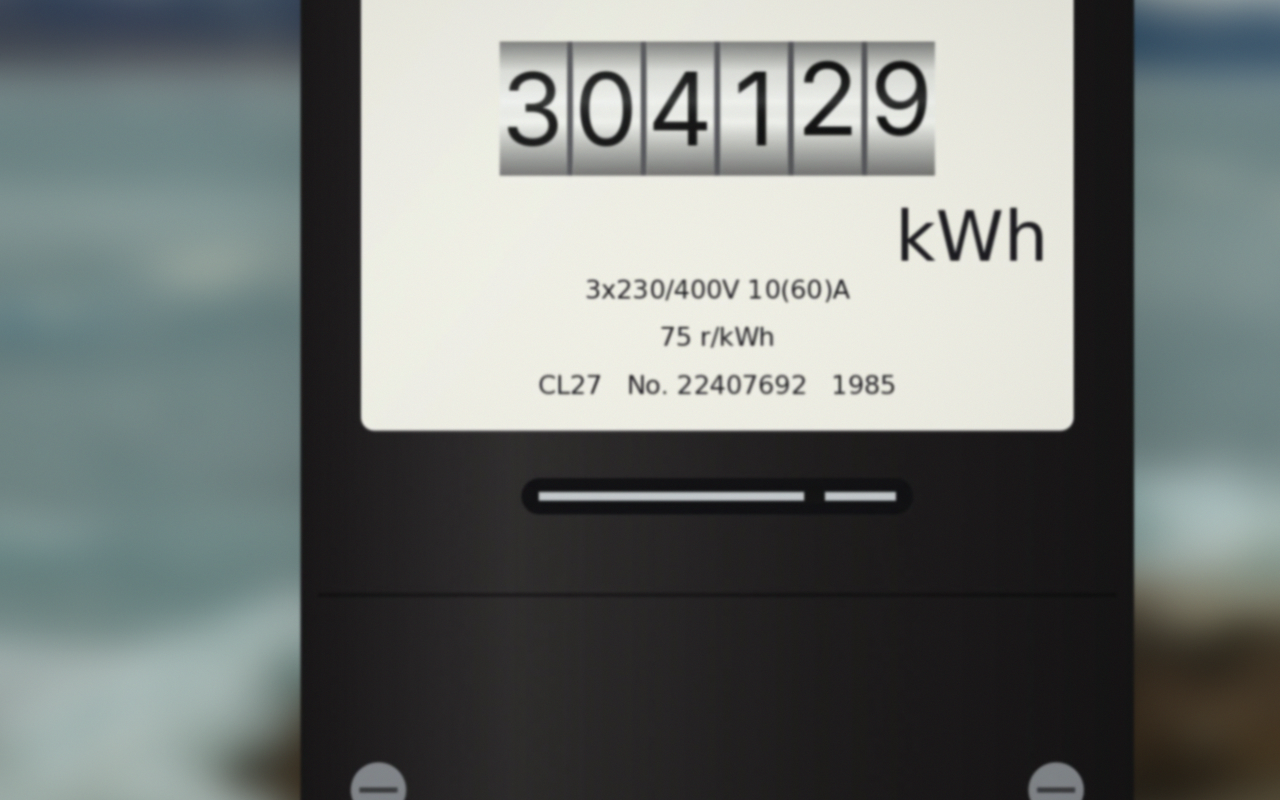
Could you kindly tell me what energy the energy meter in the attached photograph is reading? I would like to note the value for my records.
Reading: 304129 kWh
